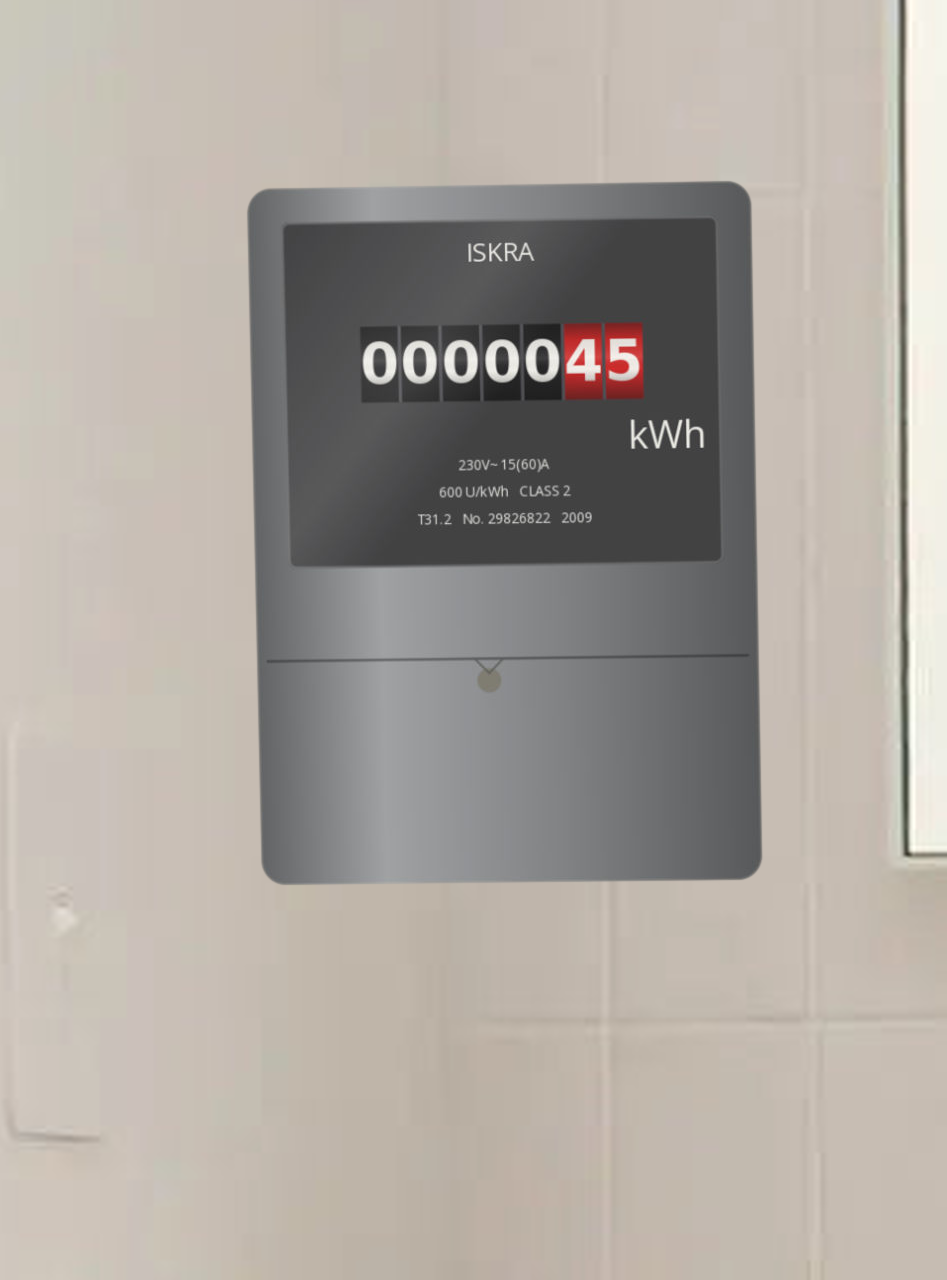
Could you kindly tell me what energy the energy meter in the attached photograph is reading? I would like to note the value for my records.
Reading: 0.45 kWh
